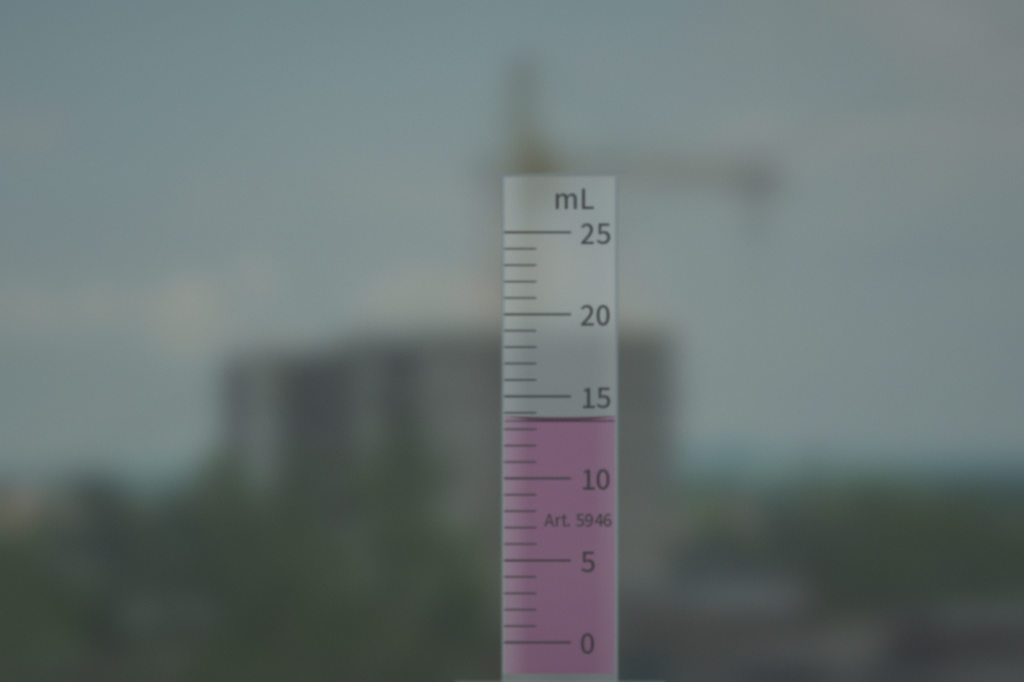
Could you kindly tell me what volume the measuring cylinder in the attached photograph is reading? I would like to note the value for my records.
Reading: 13.5 mL
